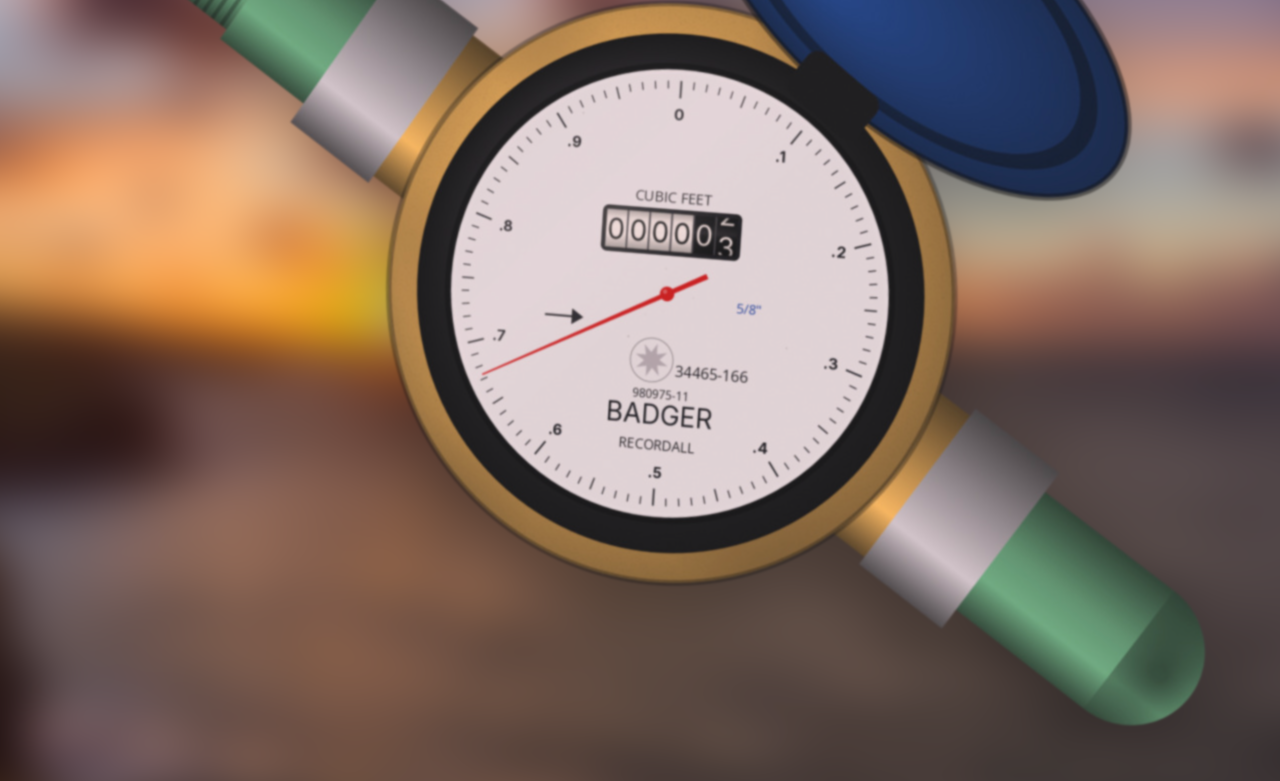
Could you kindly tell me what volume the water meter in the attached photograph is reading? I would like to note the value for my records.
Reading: 2.67 ft³
